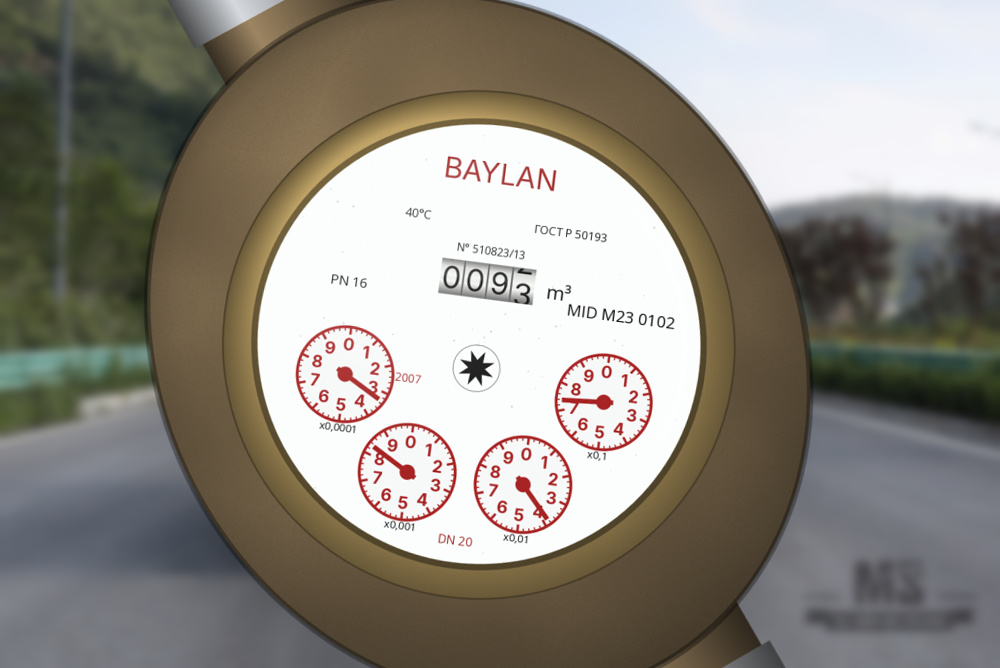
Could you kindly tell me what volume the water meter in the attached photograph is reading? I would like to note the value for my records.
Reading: 92.7383 m³
